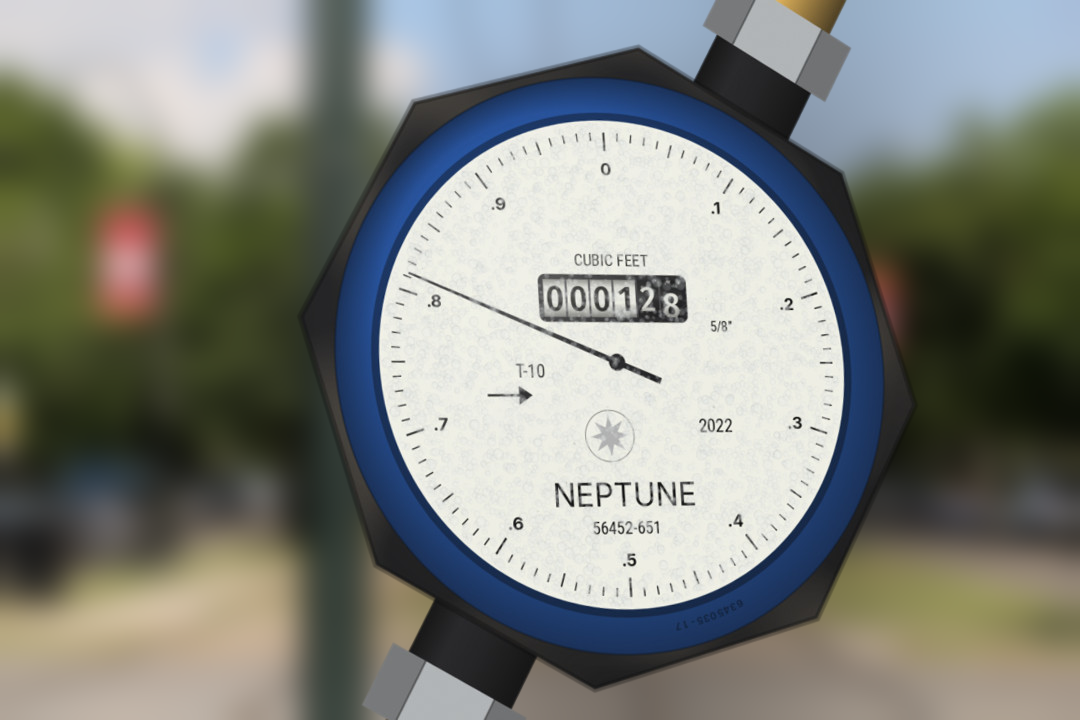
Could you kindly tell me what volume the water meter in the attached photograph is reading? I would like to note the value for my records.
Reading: 127.81 ft³
